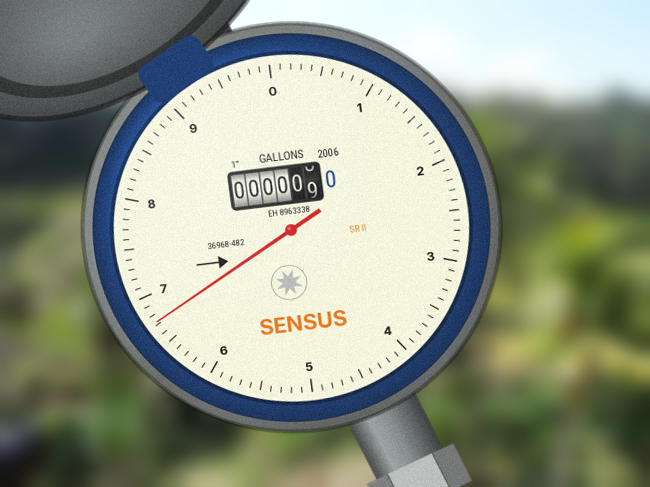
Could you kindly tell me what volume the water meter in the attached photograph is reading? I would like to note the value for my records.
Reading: 86.7 gal
